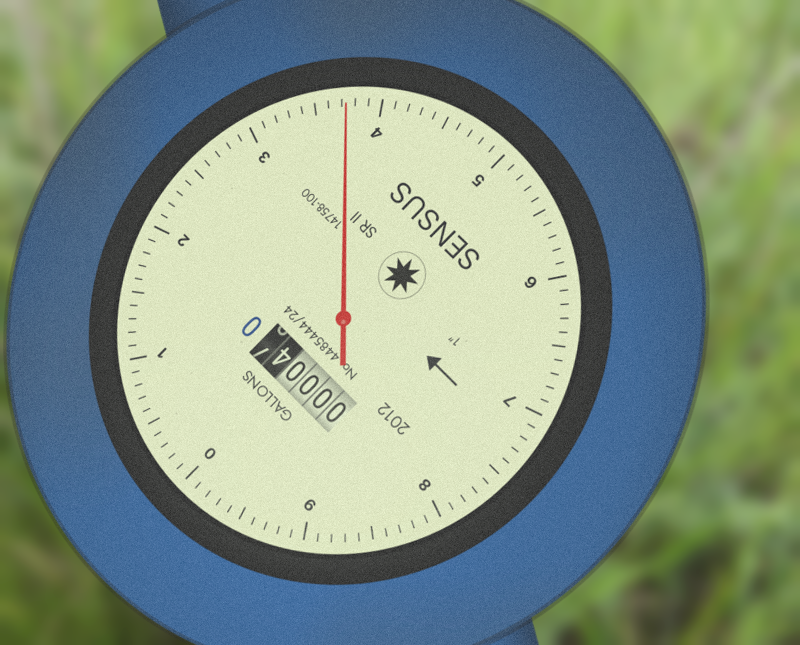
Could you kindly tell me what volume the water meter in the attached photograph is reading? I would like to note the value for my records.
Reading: 473.7 gal
